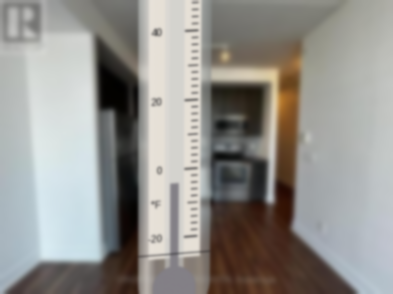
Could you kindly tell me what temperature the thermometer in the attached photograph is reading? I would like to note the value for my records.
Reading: -4 °F
